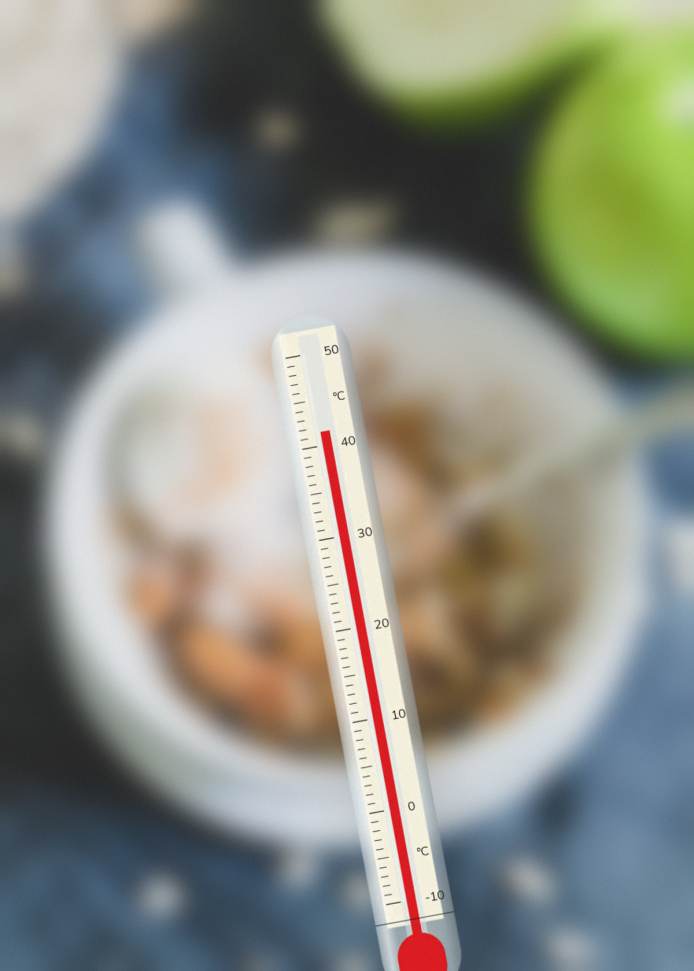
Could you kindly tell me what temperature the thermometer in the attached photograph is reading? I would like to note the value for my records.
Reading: 41.5 °C
